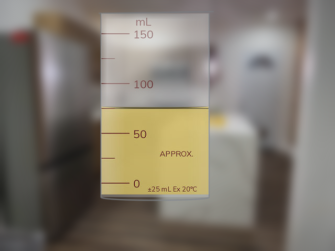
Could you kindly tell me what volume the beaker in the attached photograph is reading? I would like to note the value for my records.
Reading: 75 mL
